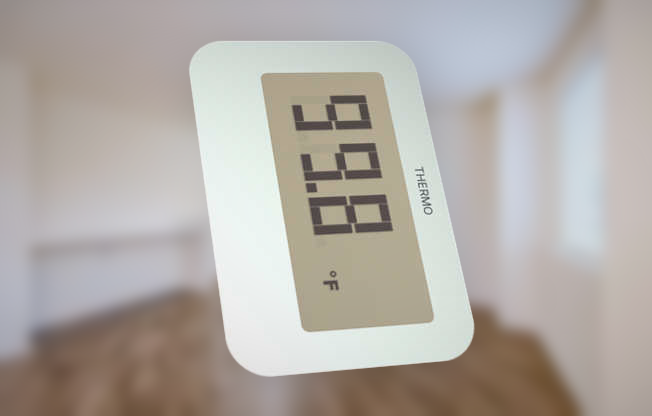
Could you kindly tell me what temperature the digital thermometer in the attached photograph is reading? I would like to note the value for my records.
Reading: 99.8 °F
